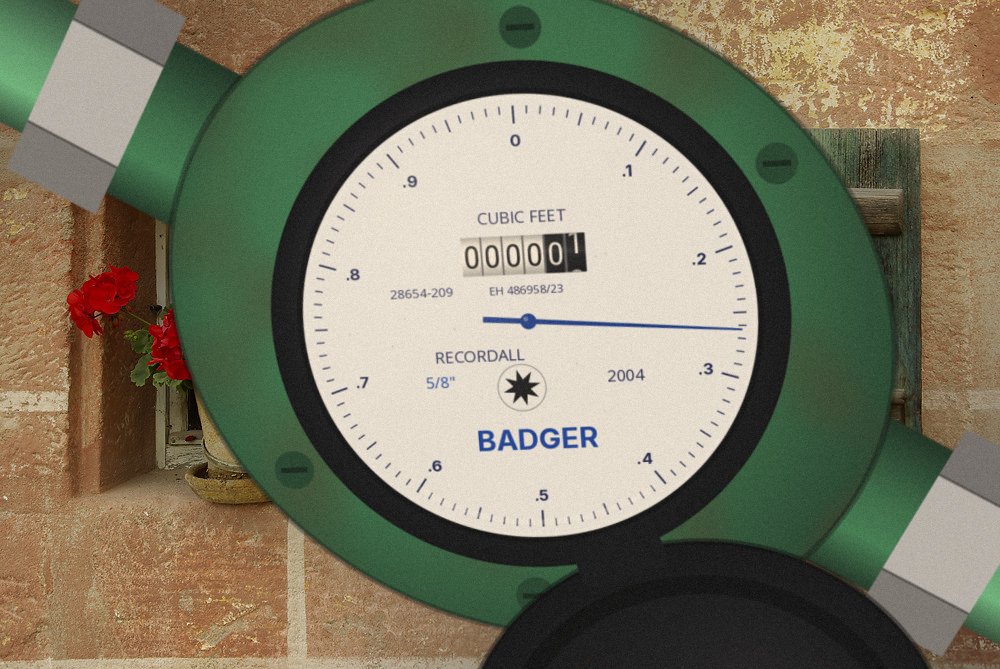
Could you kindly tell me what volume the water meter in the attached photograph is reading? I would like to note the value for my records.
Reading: 1.26 ft³
